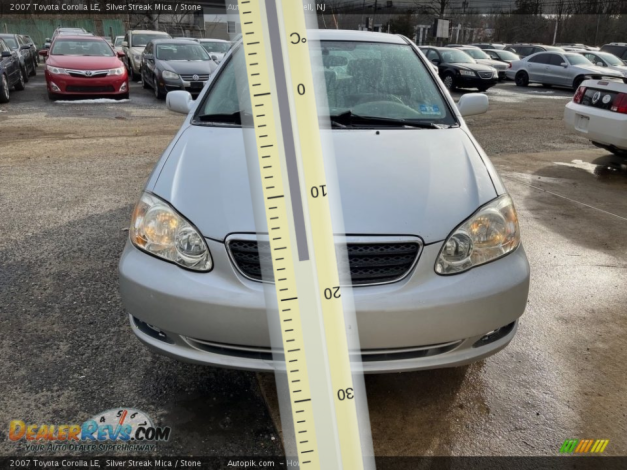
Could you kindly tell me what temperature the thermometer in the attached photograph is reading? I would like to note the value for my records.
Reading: 16.5 °C
